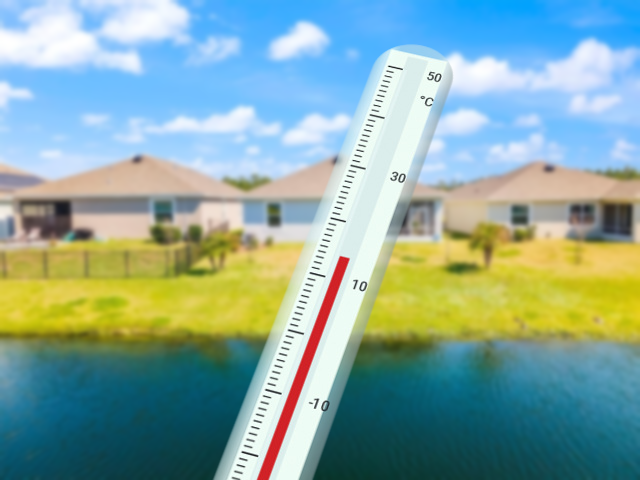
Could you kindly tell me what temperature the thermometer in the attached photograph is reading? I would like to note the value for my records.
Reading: 14 °C
